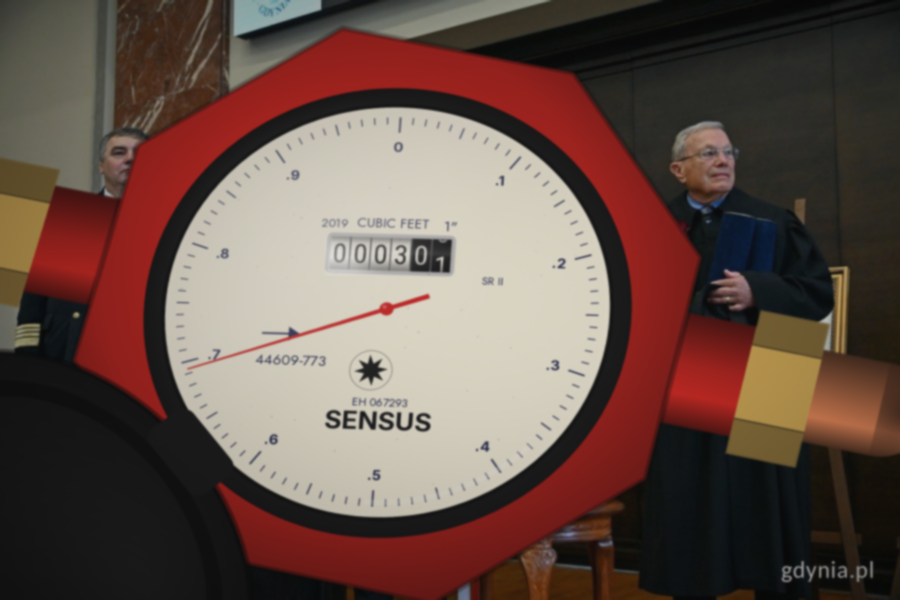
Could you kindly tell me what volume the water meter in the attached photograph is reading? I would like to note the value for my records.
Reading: 300.69 ft³
